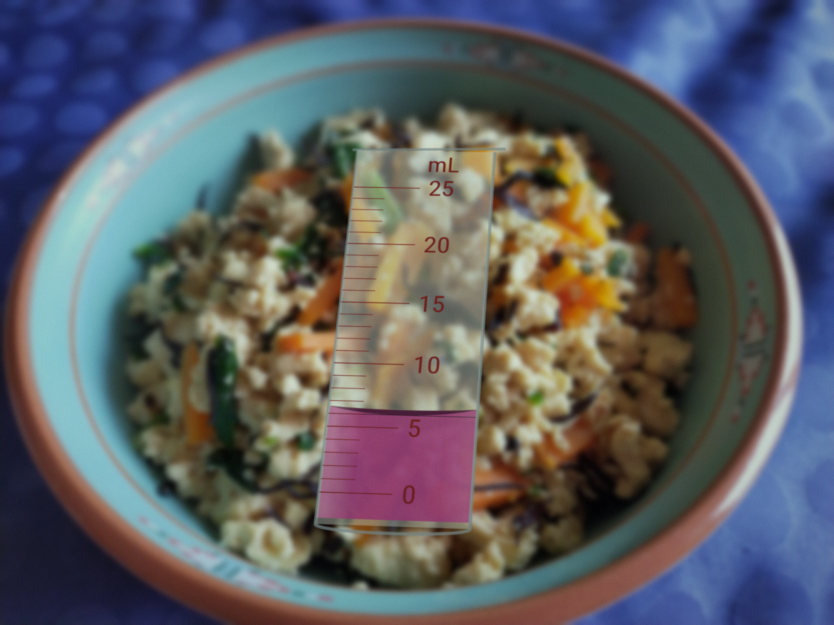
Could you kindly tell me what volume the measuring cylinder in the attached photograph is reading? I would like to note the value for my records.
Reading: 6 mL
